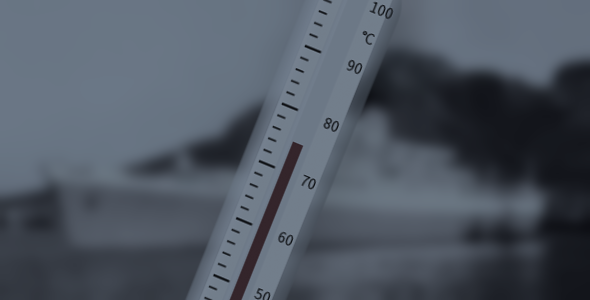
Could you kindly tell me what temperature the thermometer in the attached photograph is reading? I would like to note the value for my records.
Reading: 75 °C
